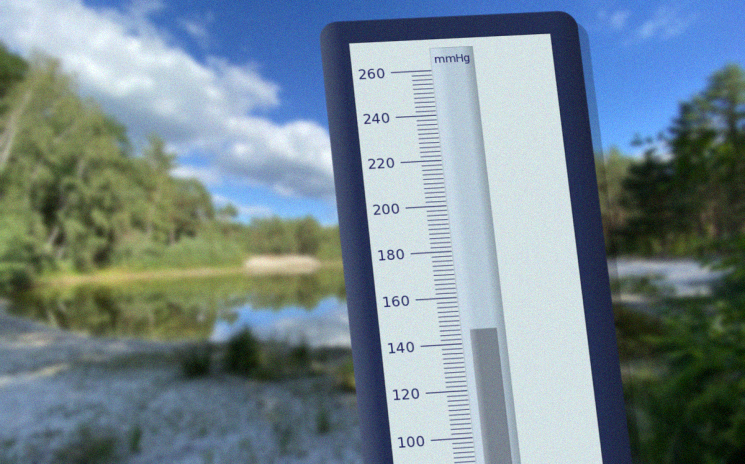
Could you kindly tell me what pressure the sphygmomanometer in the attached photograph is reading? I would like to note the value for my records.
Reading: 146 mmHg
